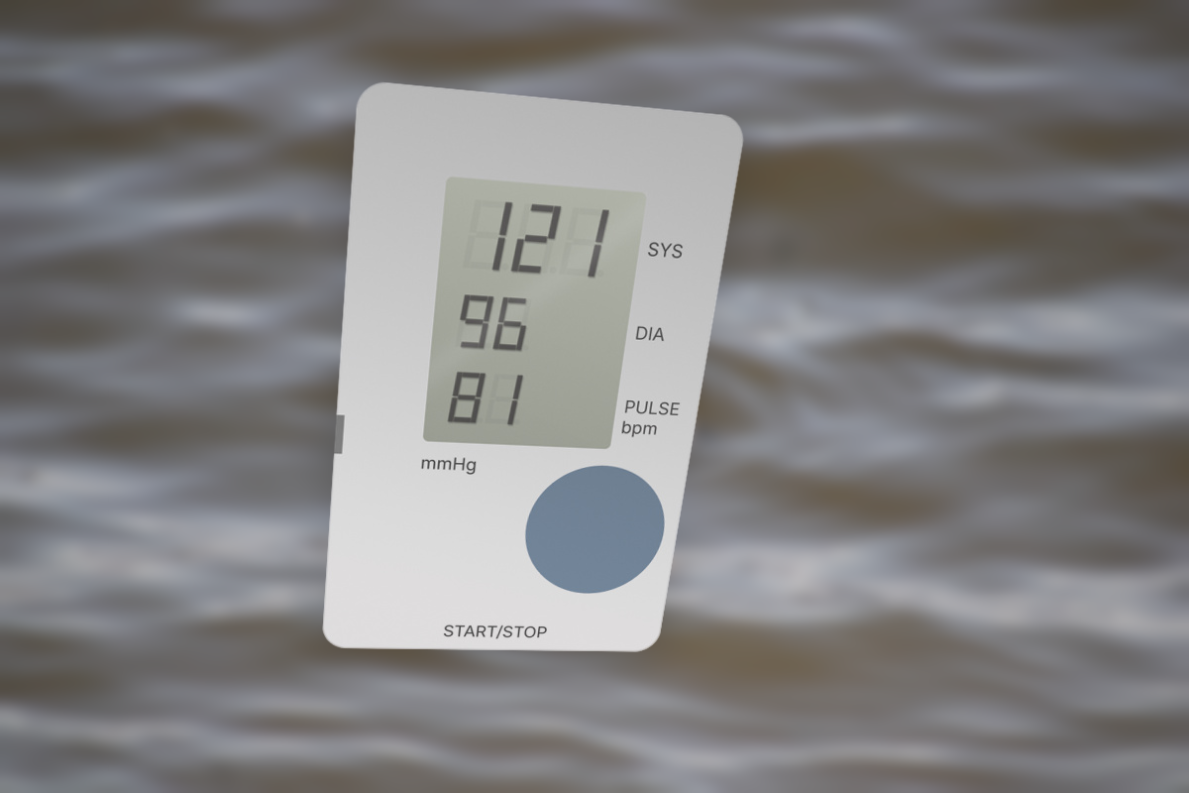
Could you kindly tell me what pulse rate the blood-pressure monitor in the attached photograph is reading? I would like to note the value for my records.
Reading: 81 bpm
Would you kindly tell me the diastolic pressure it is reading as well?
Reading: 96 mmHg
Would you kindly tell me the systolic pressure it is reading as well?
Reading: 121 mmHg
